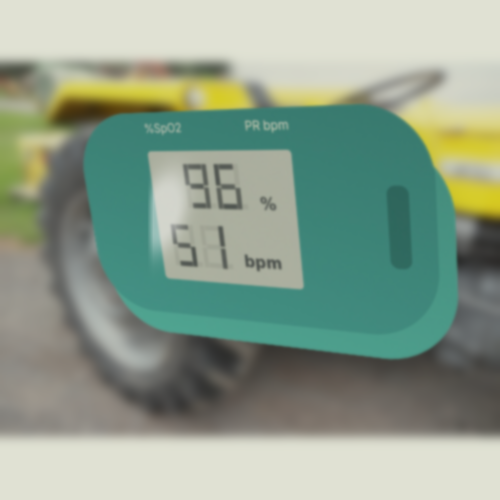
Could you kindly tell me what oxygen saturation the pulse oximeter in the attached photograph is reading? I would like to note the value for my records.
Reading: 96 %
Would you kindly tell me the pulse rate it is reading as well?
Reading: 51 bpm
